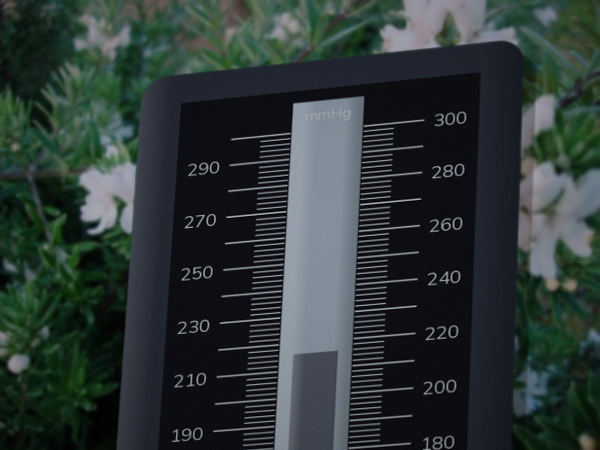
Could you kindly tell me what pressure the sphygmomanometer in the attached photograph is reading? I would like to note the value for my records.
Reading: 216 mmHg
